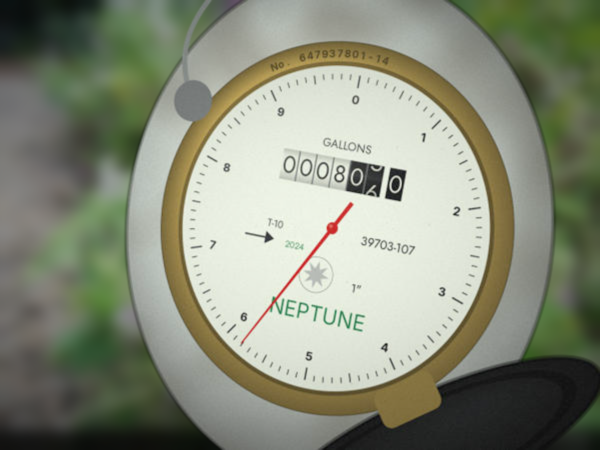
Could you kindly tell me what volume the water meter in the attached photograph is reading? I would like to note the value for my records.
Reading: 8055.8 gal
